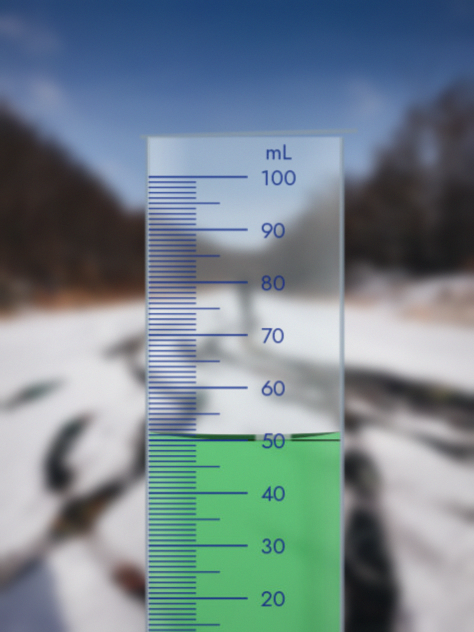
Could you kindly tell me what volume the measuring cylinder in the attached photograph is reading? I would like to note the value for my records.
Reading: 50 mL
